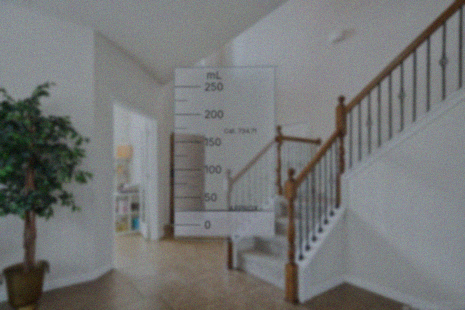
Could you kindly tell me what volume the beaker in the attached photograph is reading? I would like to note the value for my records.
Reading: 25 mL
